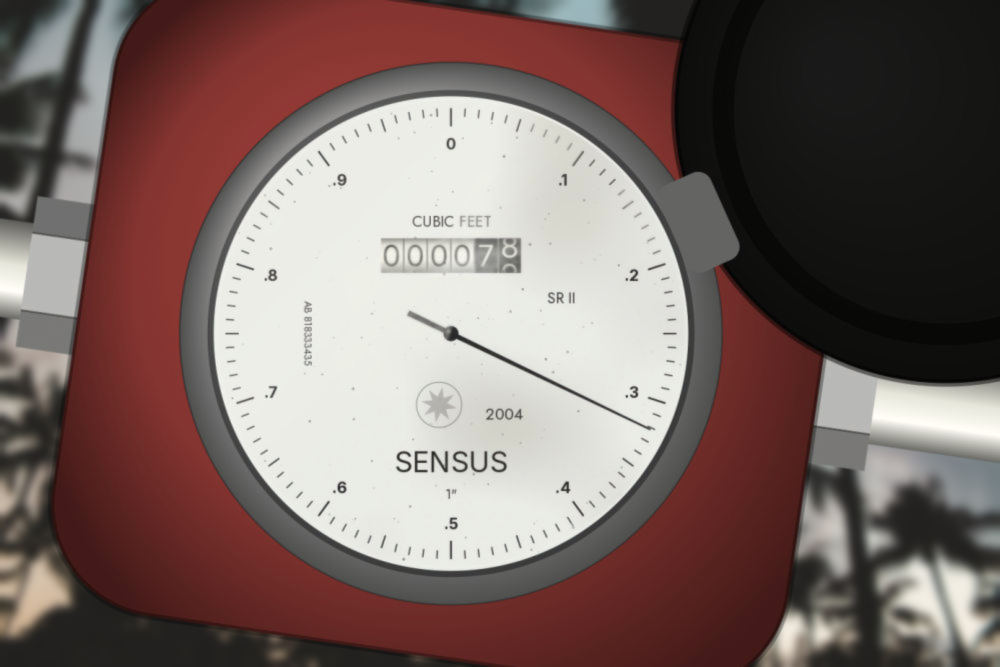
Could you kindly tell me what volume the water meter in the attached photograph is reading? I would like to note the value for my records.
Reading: 78.32 ft³
